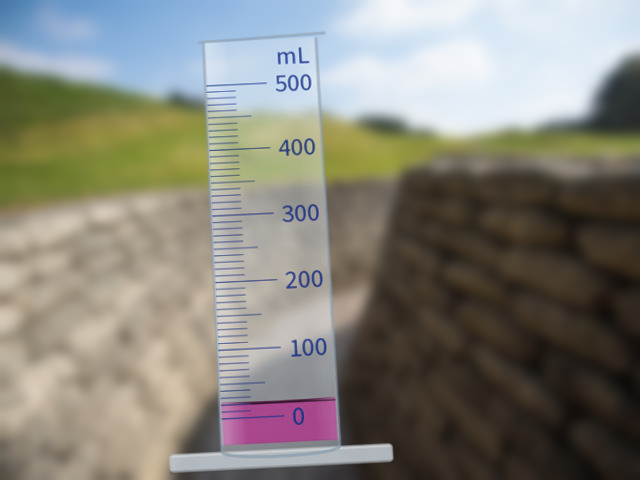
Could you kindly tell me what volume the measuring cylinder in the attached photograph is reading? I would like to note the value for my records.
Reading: 20 mL
